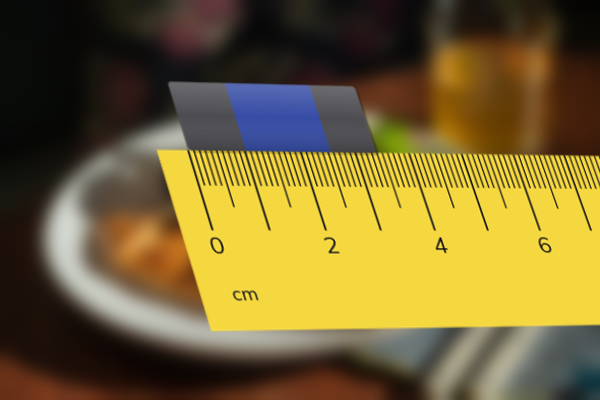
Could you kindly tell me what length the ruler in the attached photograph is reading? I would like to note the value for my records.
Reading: 3.4 cm
